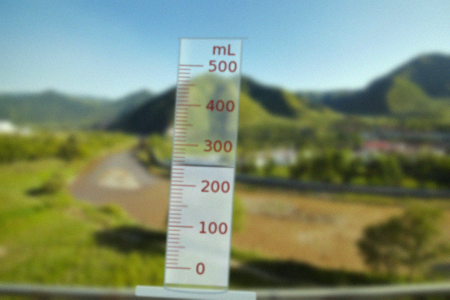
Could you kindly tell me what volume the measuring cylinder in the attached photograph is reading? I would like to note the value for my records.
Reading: 250 mL
